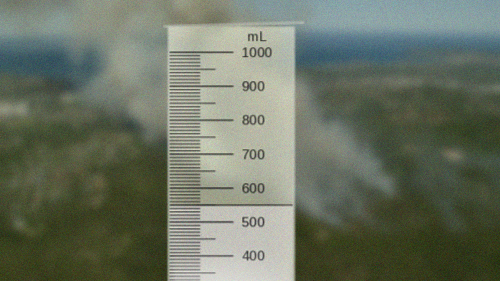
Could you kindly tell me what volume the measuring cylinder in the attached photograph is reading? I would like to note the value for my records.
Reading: 550 mL
